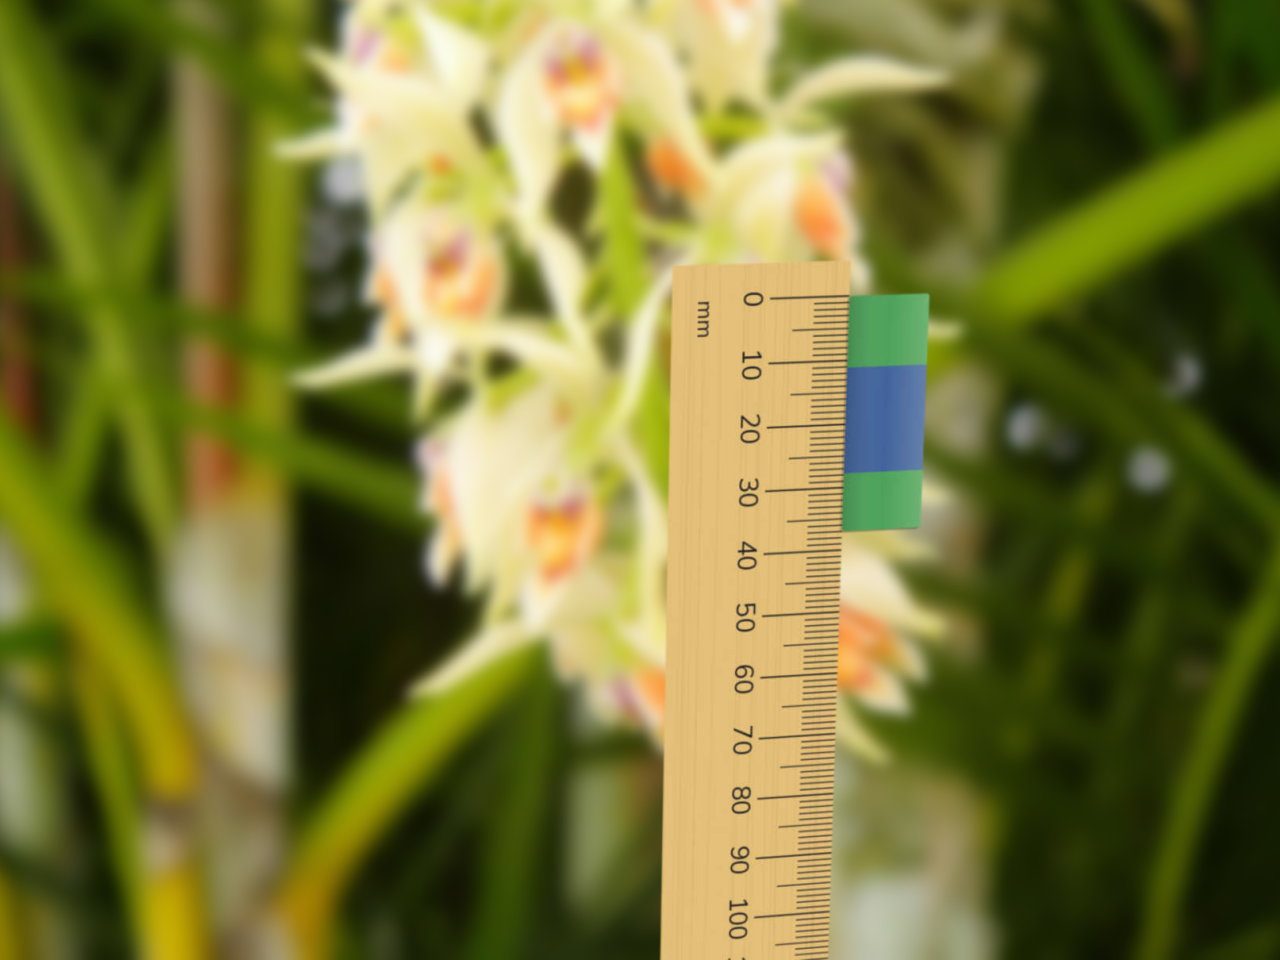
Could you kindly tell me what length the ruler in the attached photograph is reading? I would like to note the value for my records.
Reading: 37 mm
